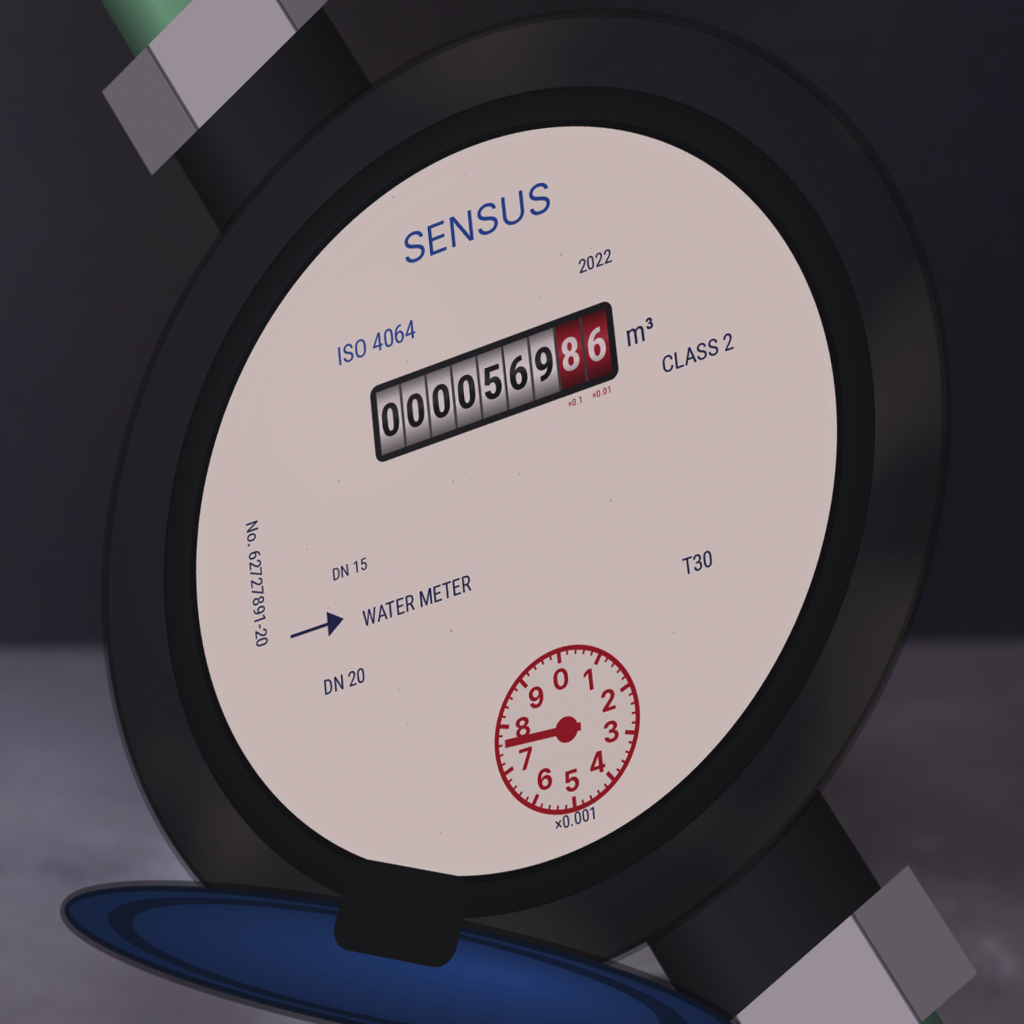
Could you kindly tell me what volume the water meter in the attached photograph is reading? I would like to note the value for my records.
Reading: 569.867 m³
